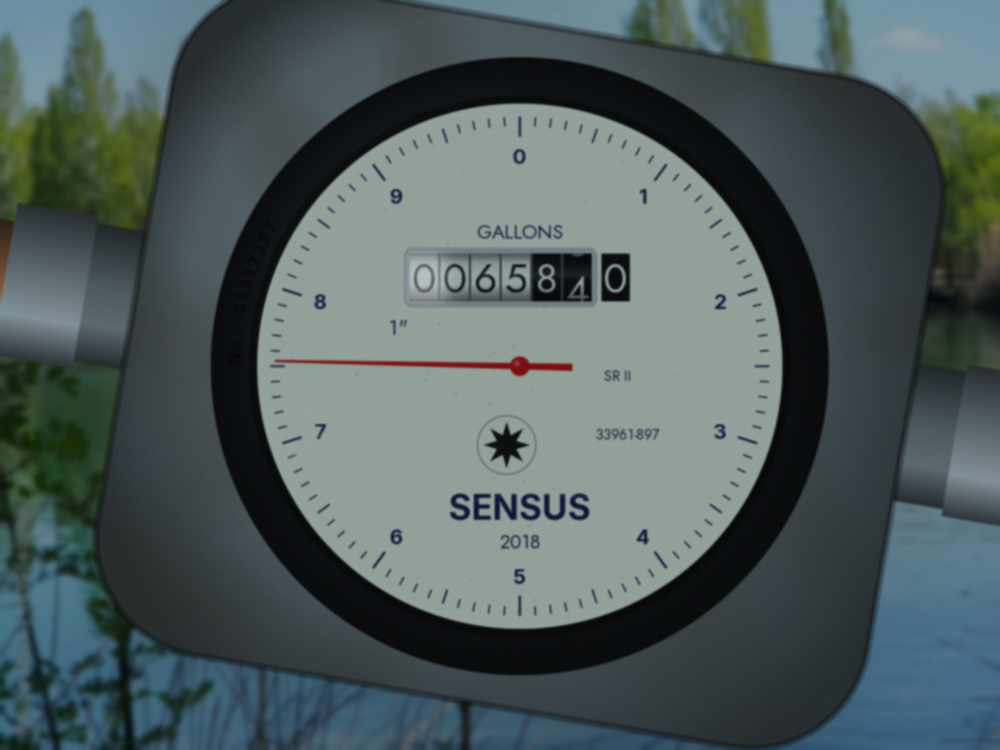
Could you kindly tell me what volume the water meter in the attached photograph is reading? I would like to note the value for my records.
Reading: 65837.5 gal
